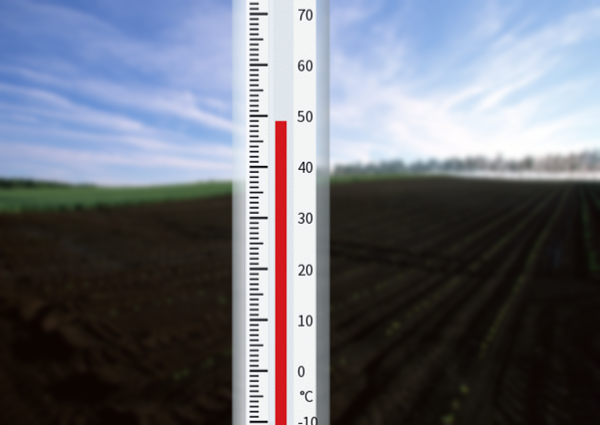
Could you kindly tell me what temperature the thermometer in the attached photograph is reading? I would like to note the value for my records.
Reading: 49 °C
